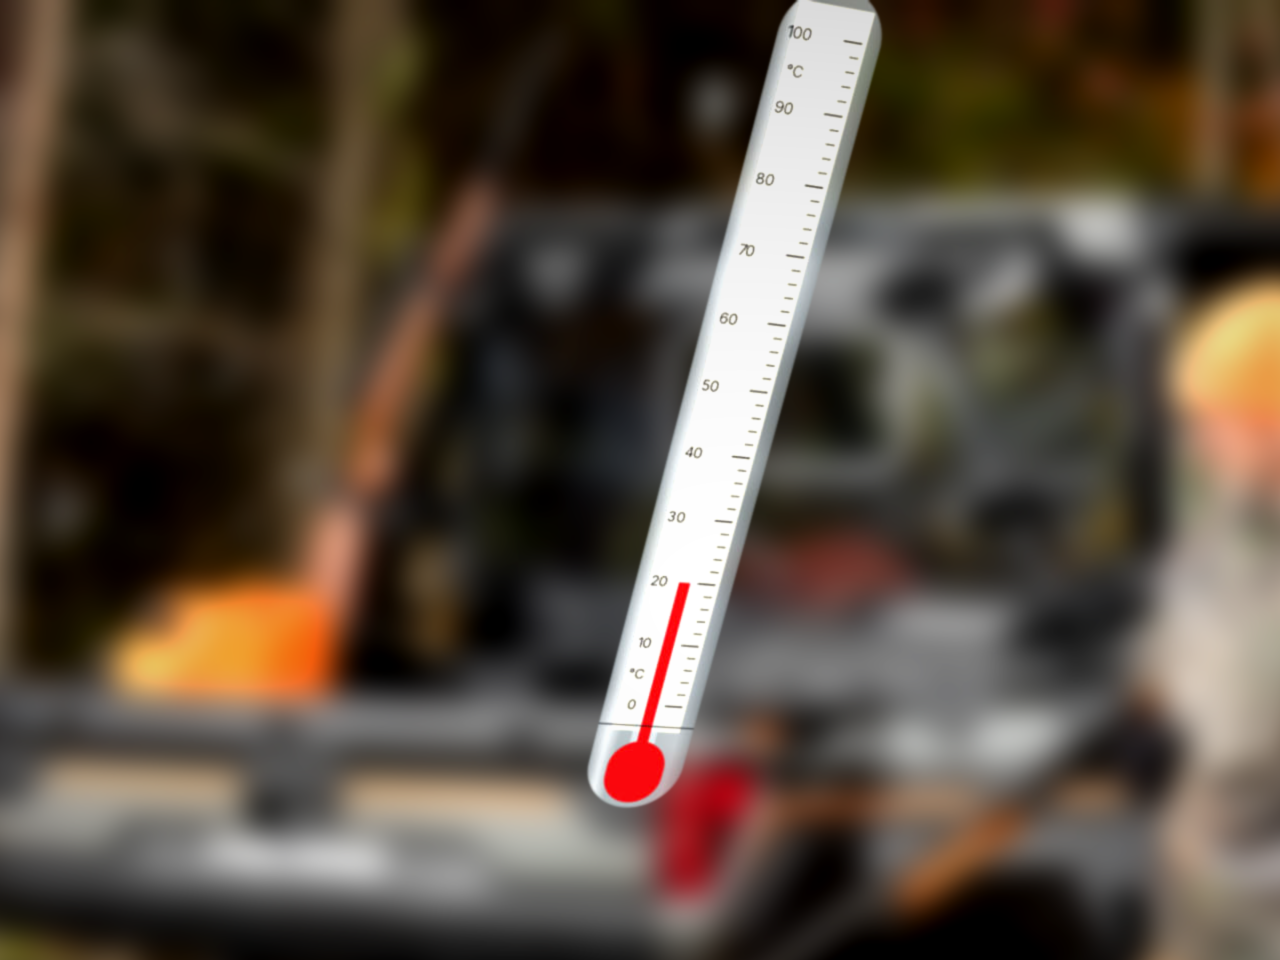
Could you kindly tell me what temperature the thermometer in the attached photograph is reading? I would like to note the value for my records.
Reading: 20 °C
